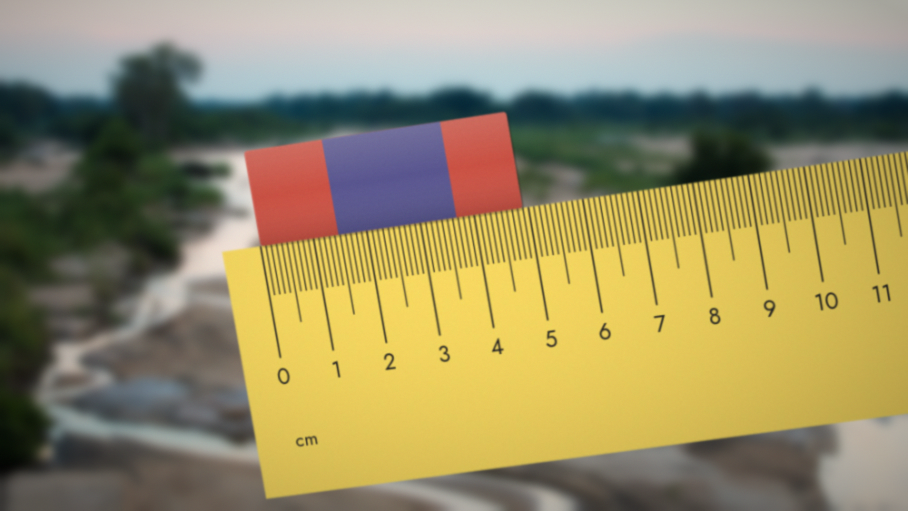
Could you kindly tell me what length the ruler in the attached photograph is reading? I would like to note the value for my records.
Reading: 4.9 cm
